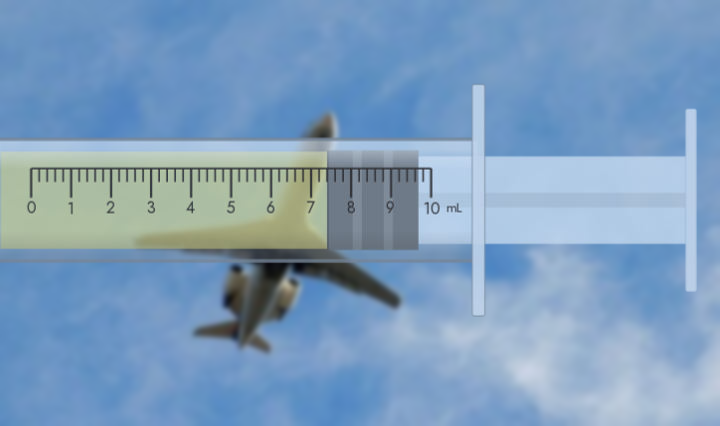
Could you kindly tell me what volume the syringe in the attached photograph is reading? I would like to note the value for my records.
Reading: 7.4 mL
